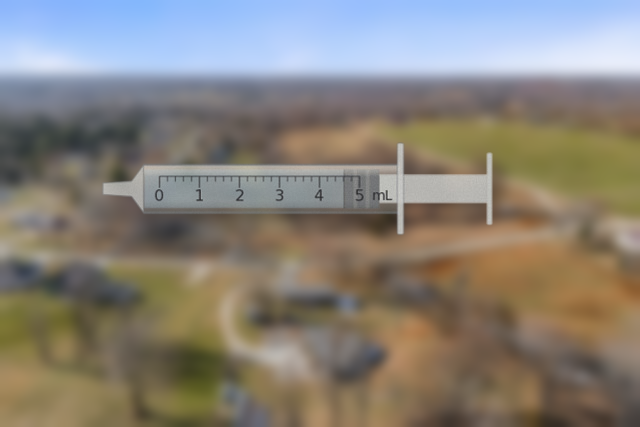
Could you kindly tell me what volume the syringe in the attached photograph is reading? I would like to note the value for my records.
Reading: 4.6 mL
